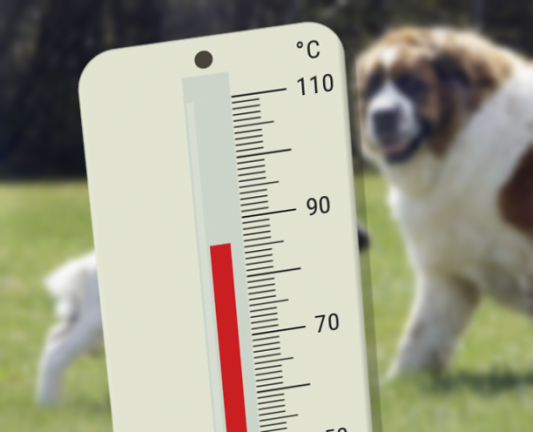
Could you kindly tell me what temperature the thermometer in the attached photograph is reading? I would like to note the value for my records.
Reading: 86 °C
